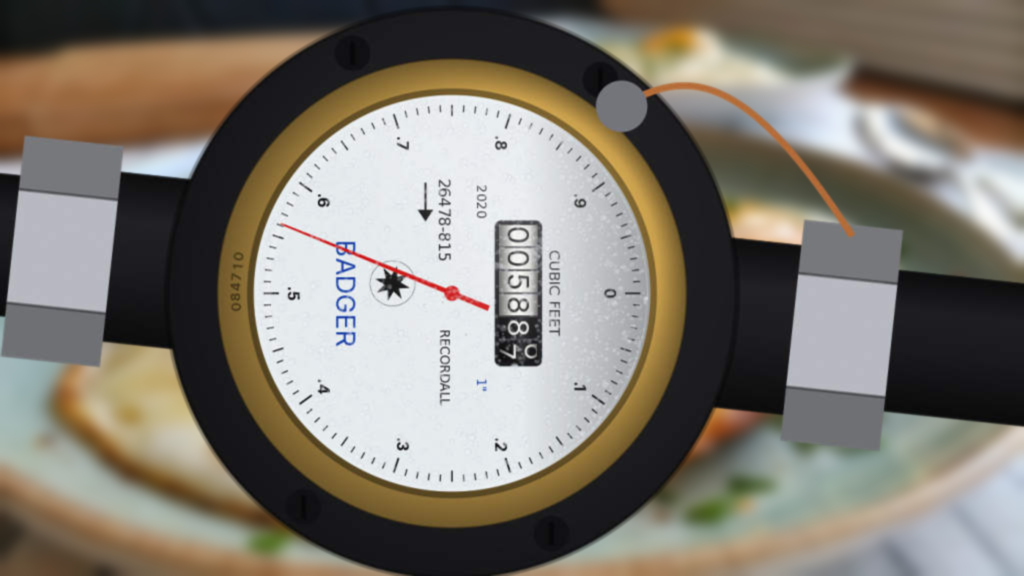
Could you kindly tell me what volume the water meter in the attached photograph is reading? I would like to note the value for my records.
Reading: 5886.56 ft³
